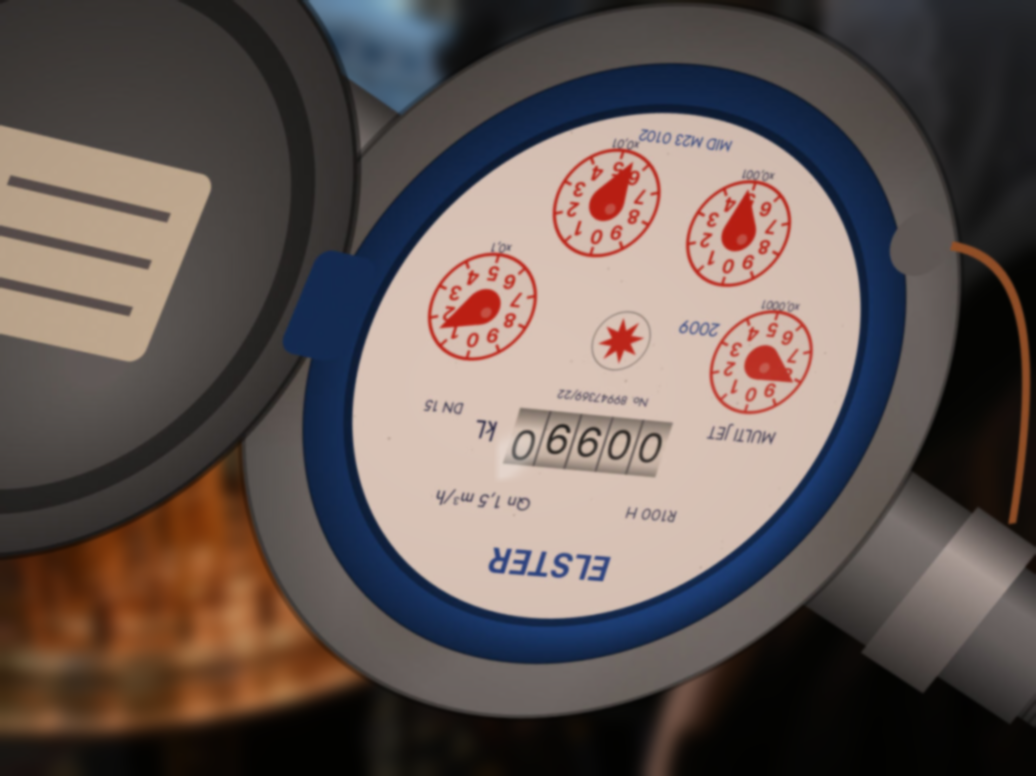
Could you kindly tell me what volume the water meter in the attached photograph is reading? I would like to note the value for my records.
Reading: 990.1548 kL
